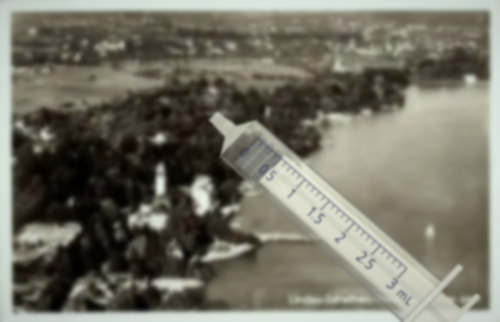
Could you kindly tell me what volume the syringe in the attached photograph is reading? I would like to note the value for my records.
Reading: 0 mL
